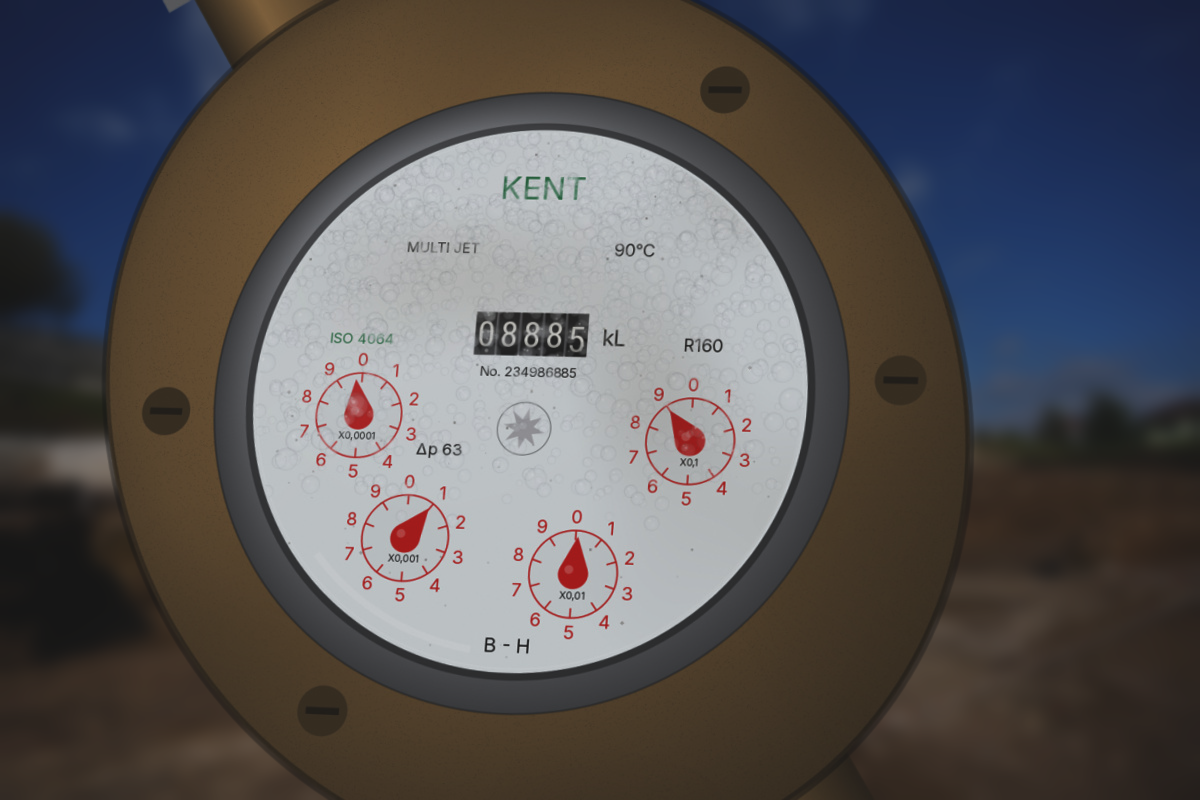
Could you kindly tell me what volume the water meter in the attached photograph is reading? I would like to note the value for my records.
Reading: 8884.9009 kL
